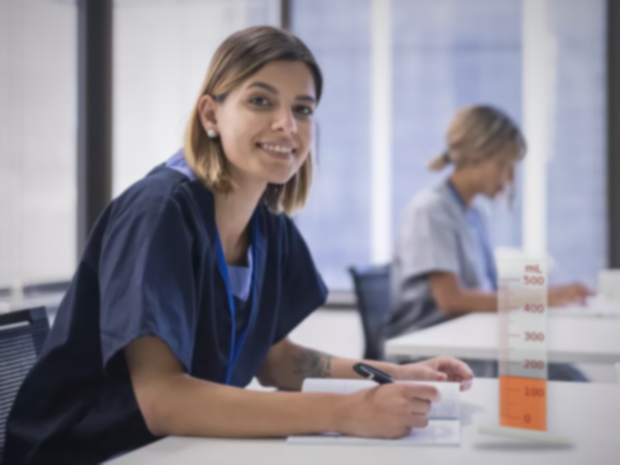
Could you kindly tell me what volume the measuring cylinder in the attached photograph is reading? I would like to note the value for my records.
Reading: 150 mL
